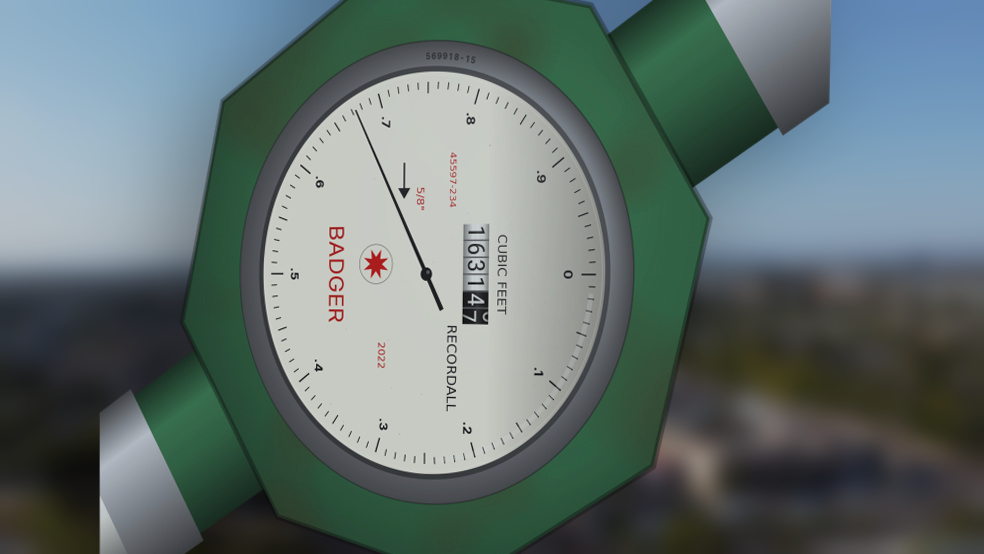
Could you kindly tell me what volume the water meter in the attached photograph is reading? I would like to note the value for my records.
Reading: 163146.67 ft³
